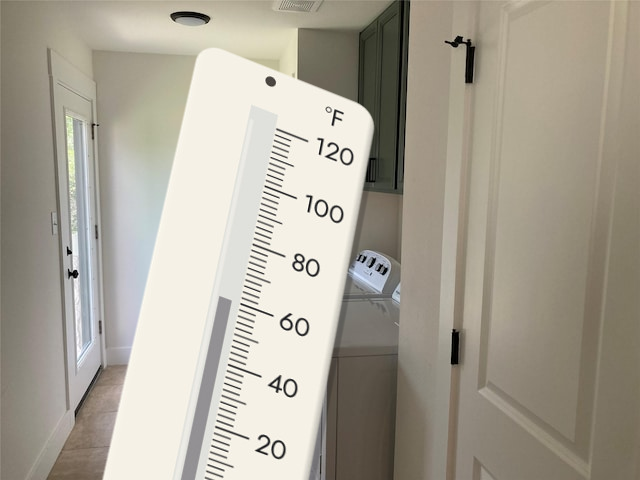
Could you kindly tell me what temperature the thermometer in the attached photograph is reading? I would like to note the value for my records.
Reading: 60 °F
